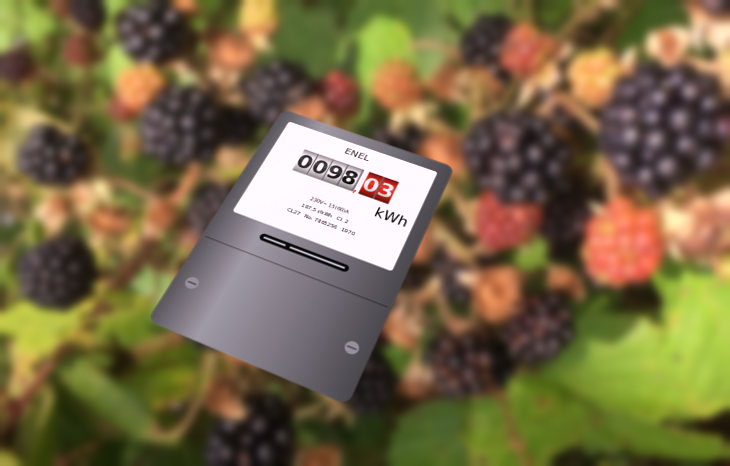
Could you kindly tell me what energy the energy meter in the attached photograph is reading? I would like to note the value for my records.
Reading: 98.03 kWh
